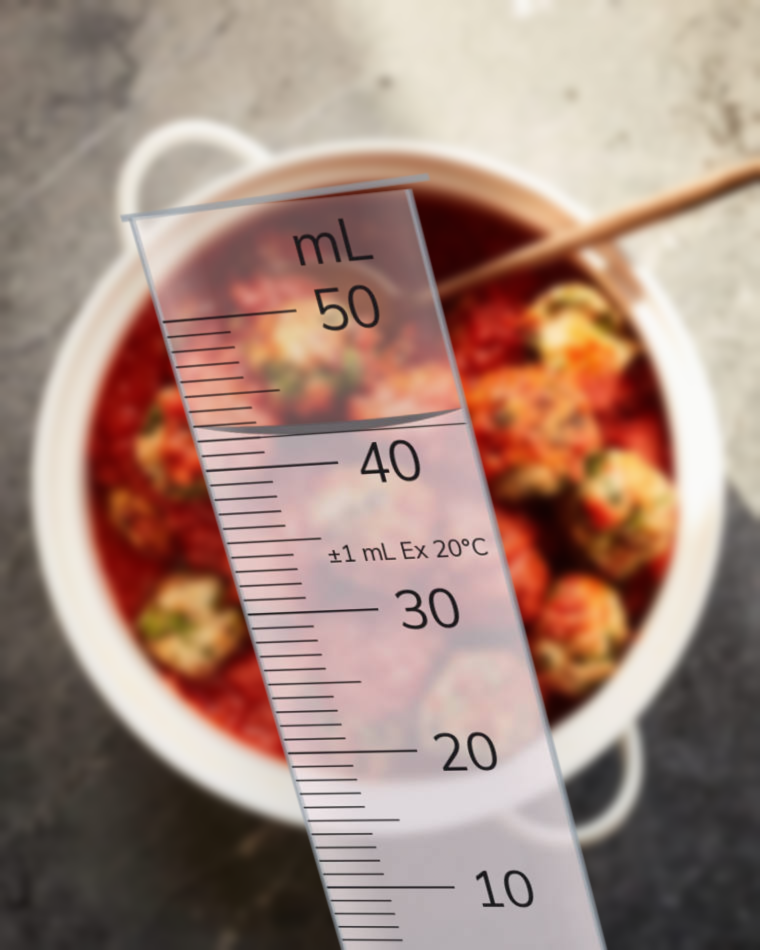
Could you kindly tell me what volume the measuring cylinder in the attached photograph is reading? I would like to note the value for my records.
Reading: 42 mL
